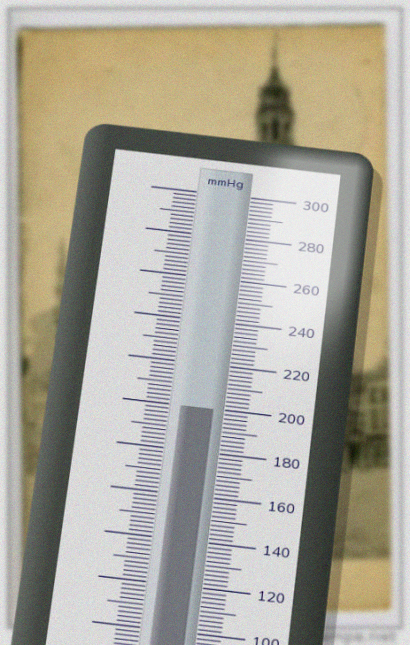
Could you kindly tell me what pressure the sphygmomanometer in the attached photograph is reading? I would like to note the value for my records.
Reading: 200 mmHg
